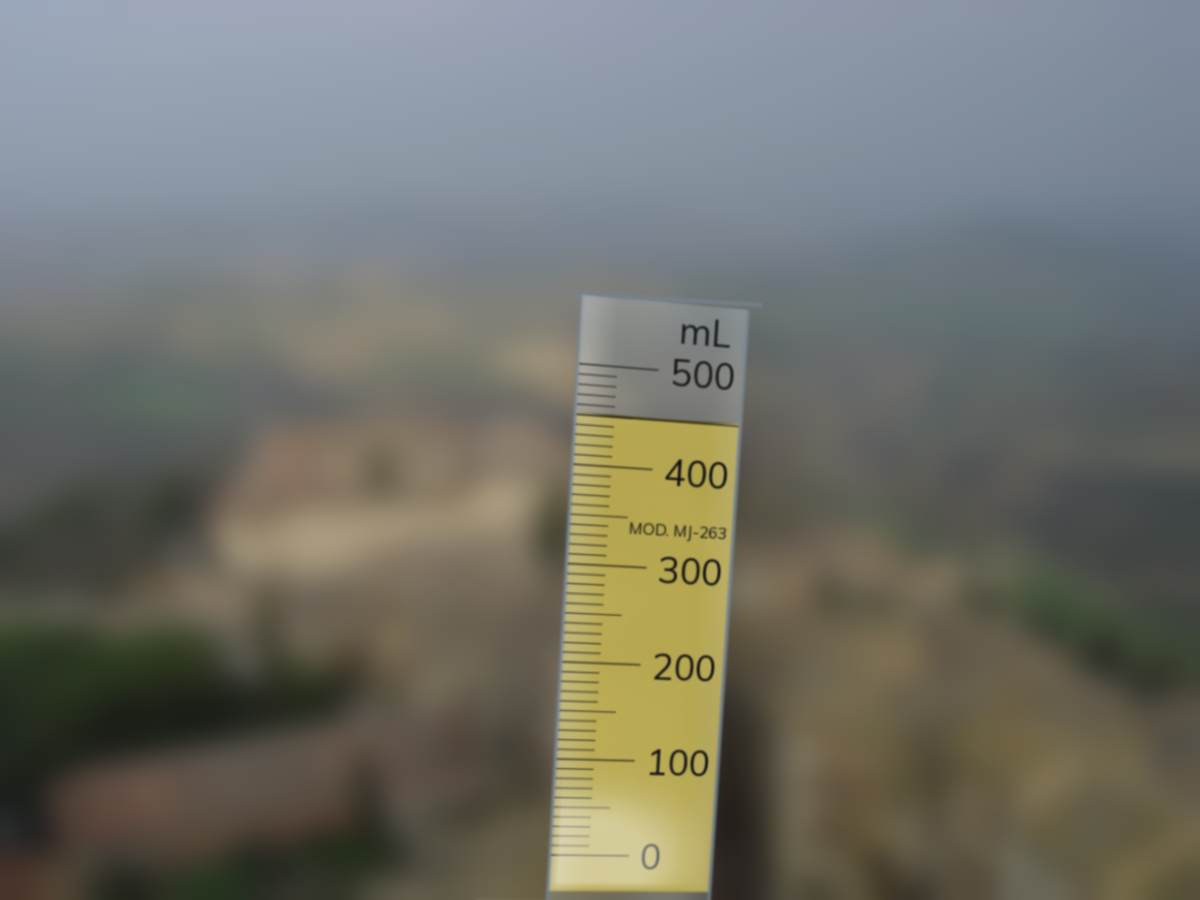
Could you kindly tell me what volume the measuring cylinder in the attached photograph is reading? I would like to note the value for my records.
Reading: 450 mL
